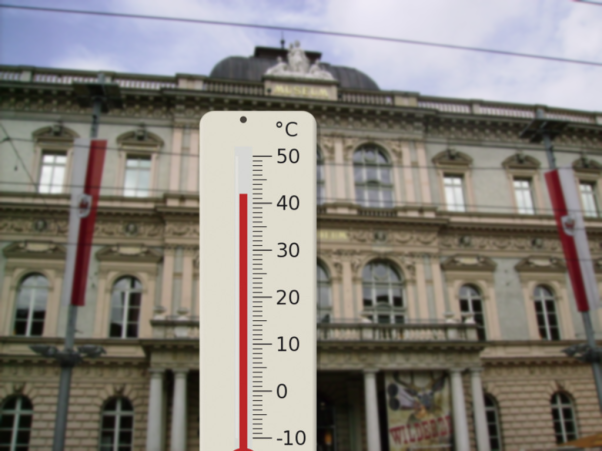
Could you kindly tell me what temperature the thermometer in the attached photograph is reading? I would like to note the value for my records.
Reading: 42 °C
